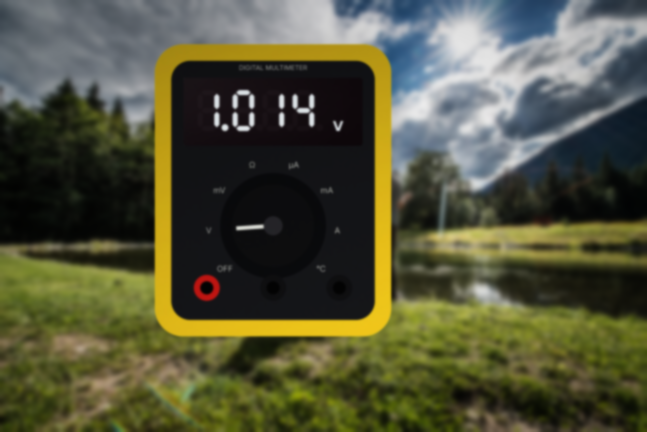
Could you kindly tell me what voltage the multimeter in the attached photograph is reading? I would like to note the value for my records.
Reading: 1.014 V
